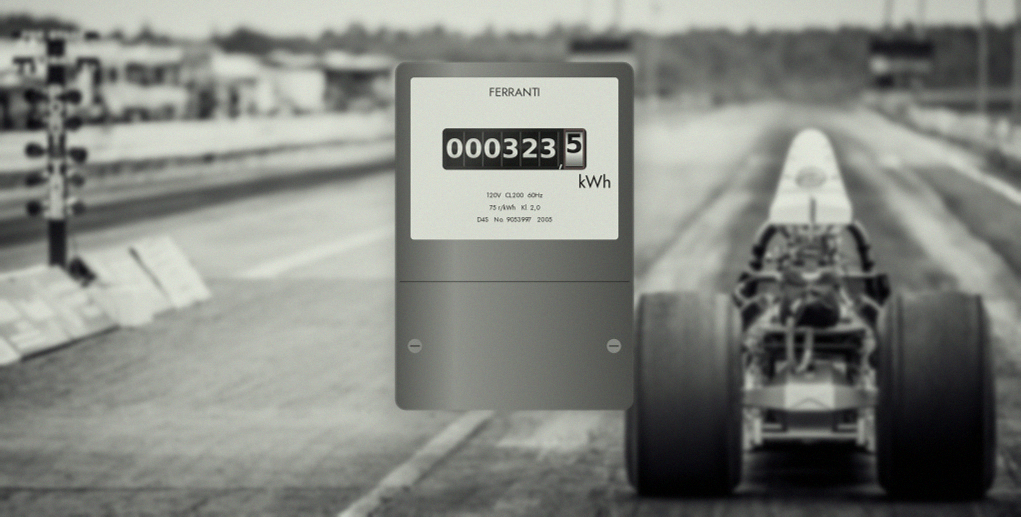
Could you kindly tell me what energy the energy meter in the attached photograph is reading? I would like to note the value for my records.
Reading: 323.5 kWh
